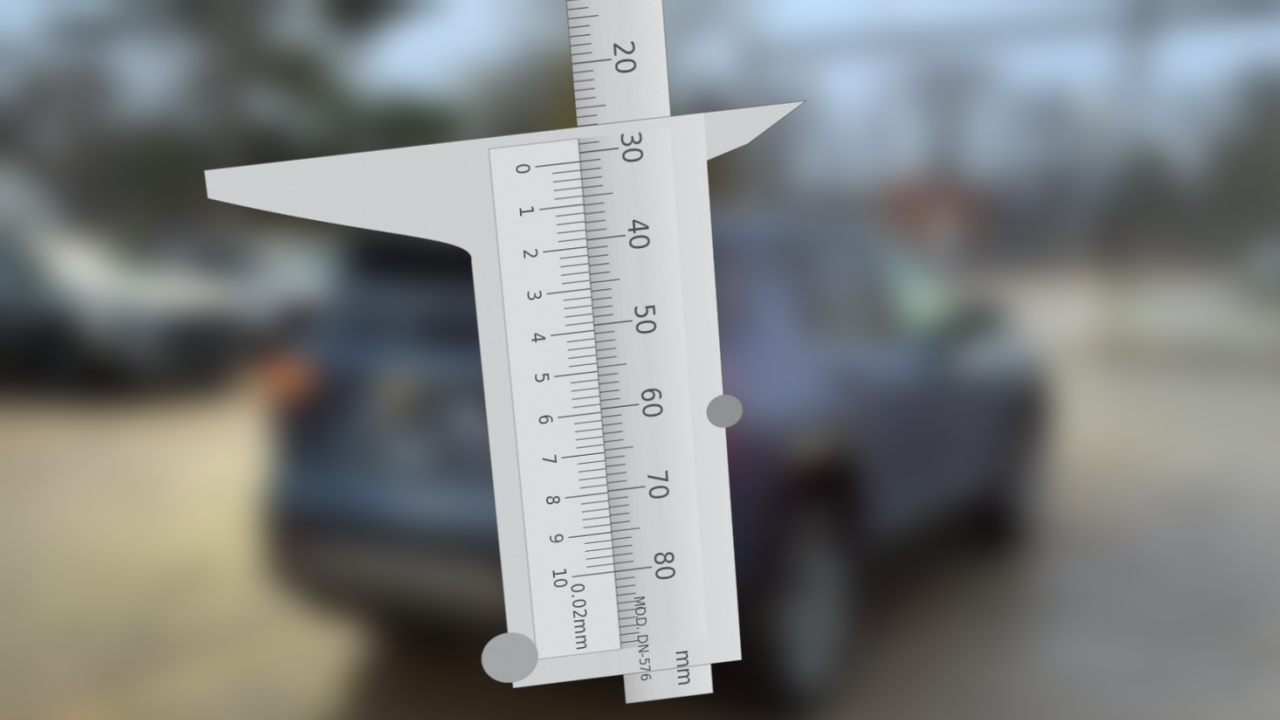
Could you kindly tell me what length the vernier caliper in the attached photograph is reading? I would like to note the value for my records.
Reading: 31.0 mm
